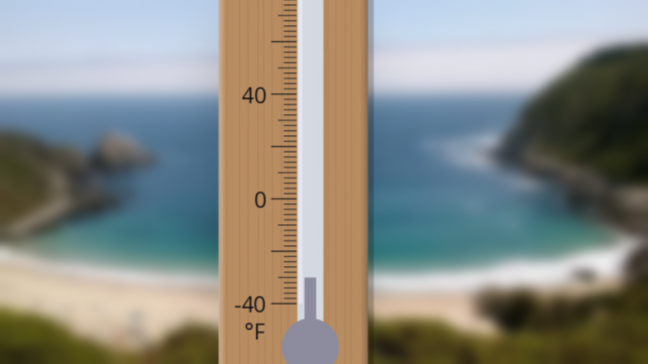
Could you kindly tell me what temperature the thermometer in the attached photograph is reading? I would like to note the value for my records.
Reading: -30 °F
